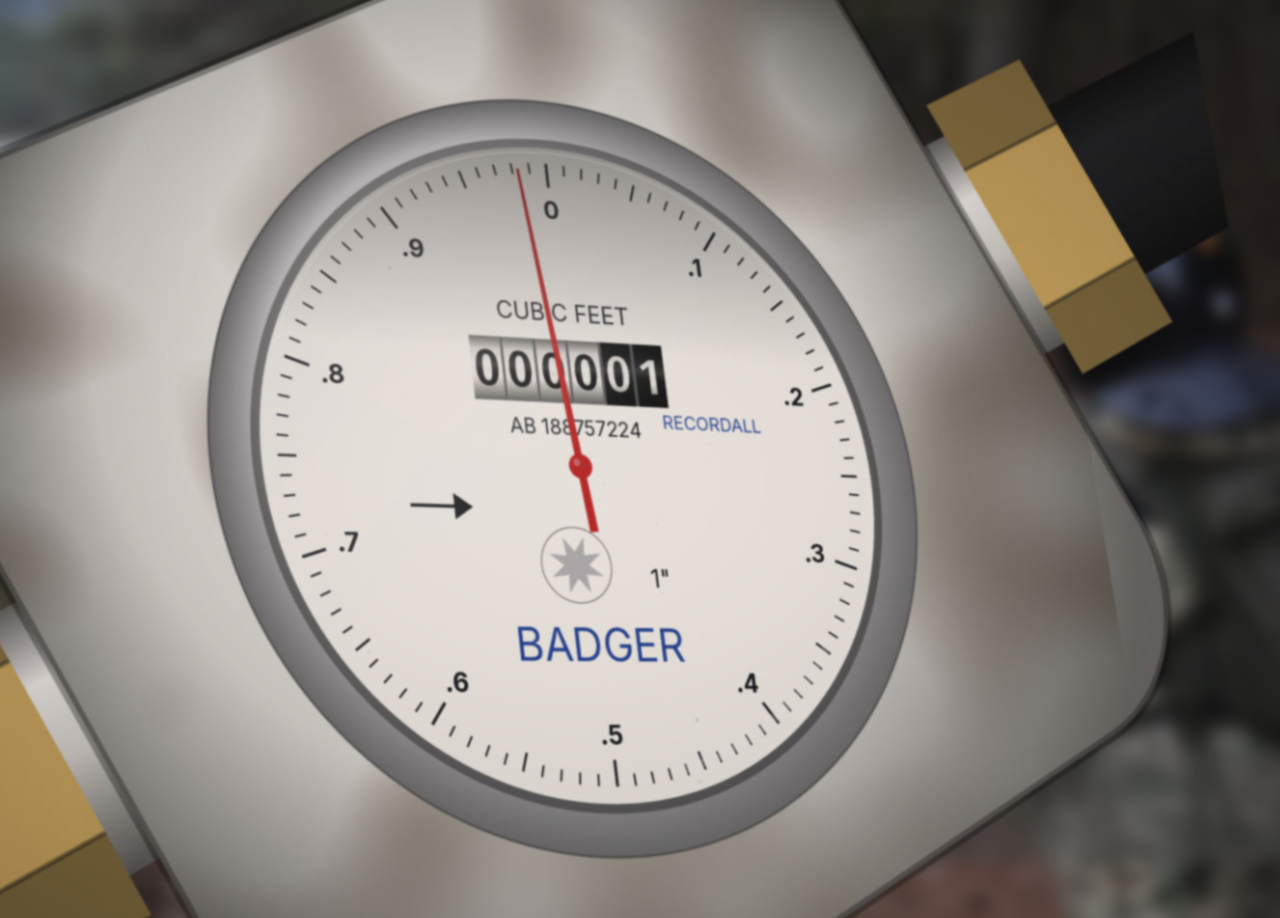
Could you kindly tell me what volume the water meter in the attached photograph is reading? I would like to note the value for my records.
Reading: 0.98 ft³
